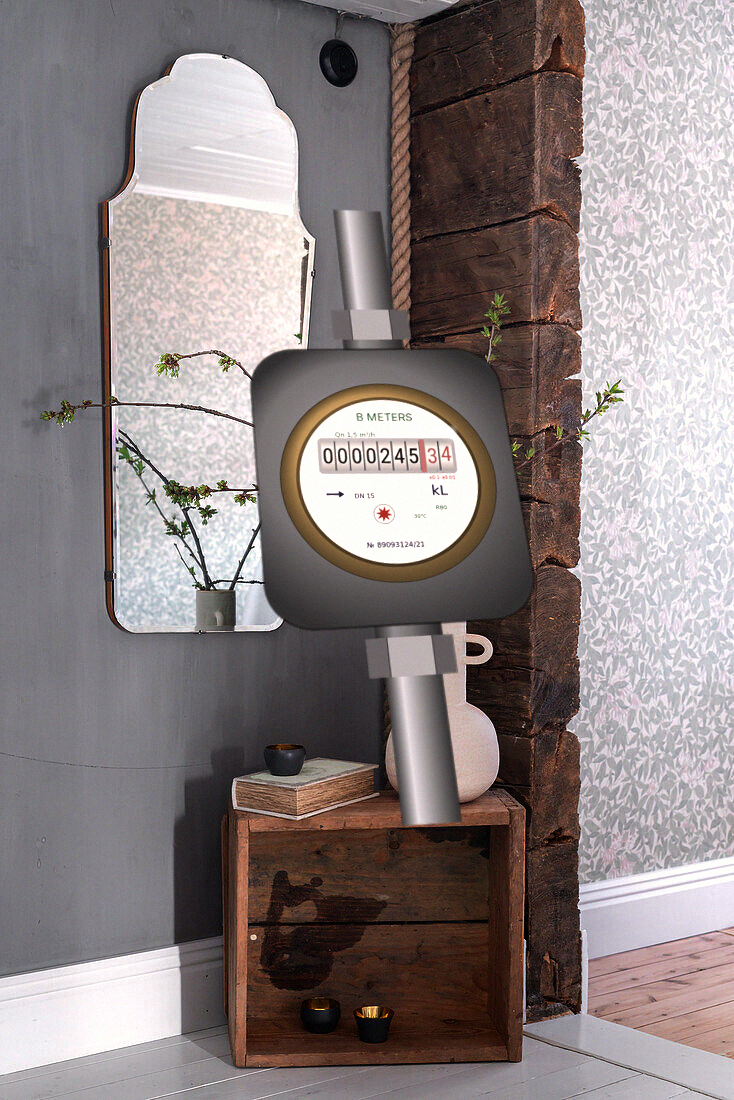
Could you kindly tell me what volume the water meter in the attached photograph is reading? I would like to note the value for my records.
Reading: 245.34 kL
